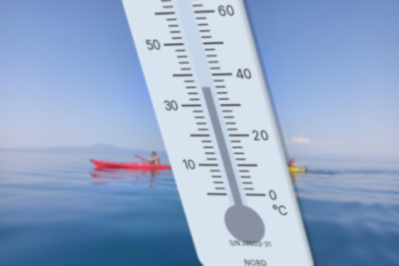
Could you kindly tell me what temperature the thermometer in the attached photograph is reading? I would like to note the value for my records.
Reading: 36 °C
